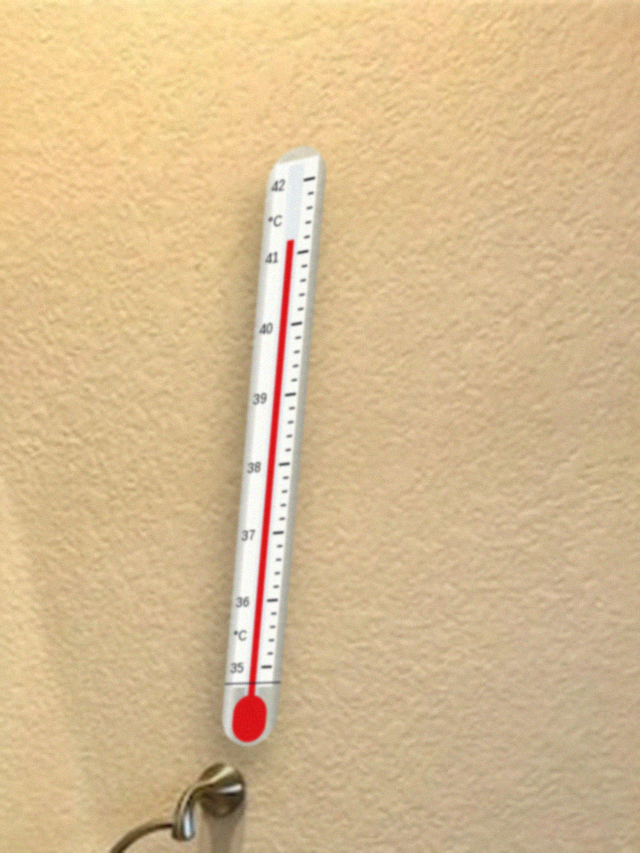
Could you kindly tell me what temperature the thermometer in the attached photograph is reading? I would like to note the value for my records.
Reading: 41.2 °C
